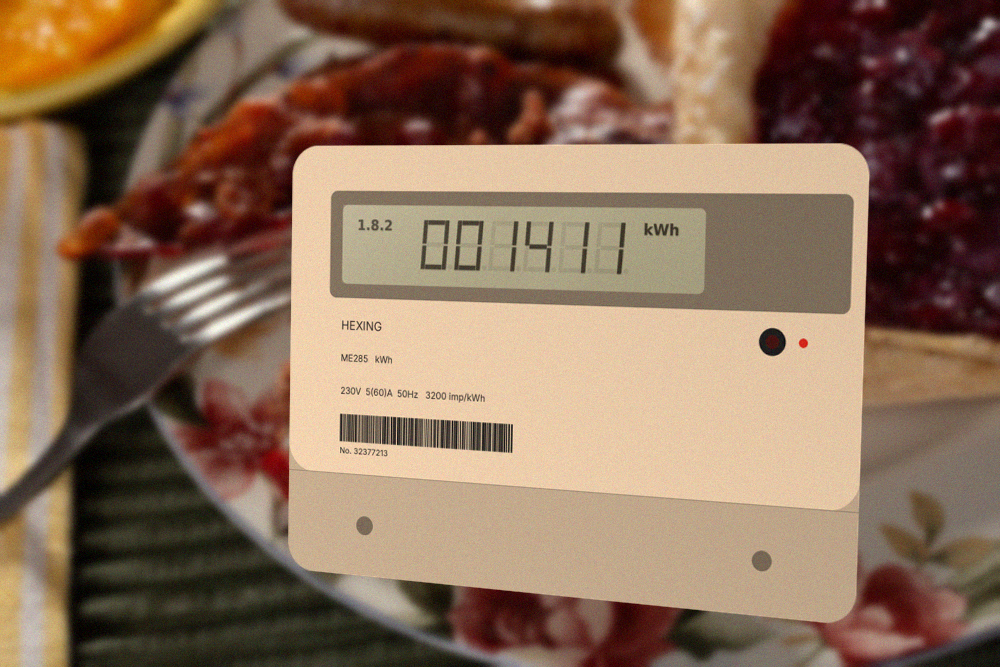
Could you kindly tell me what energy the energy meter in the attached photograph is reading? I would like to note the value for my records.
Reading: 1411 kWh
